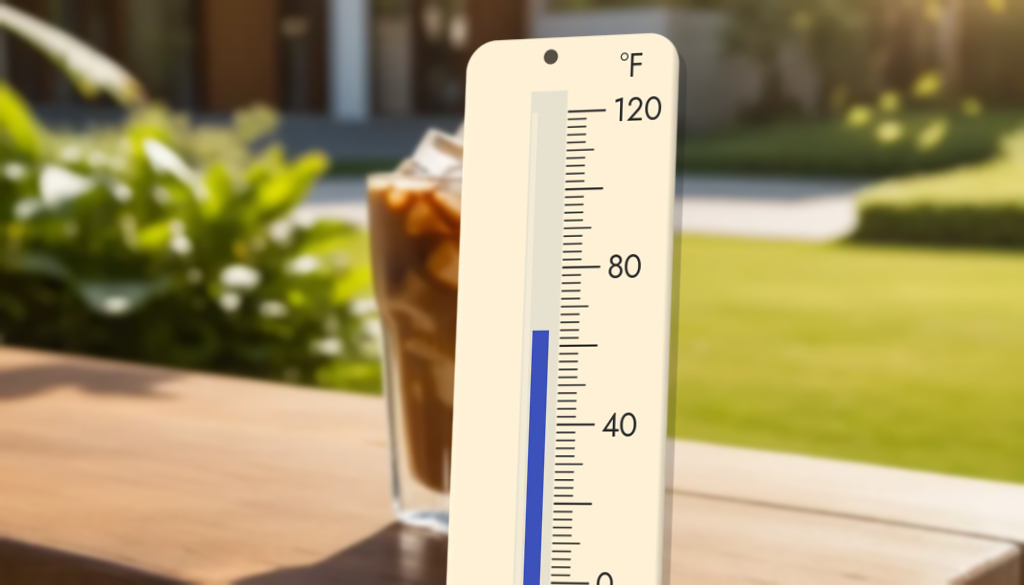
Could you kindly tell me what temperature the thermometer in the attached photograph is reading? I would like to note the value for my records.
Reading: 64 °F
